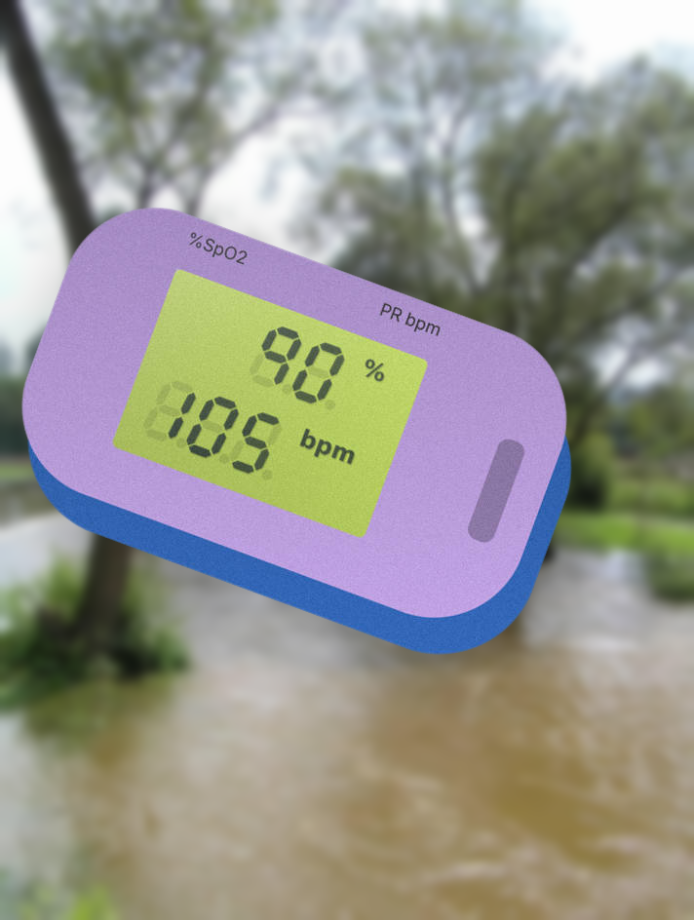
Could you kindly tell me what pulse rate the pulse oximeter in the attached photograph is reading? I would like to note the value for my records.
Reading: 105 bpm
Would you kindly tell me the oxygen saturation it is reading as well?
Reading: 90 %
